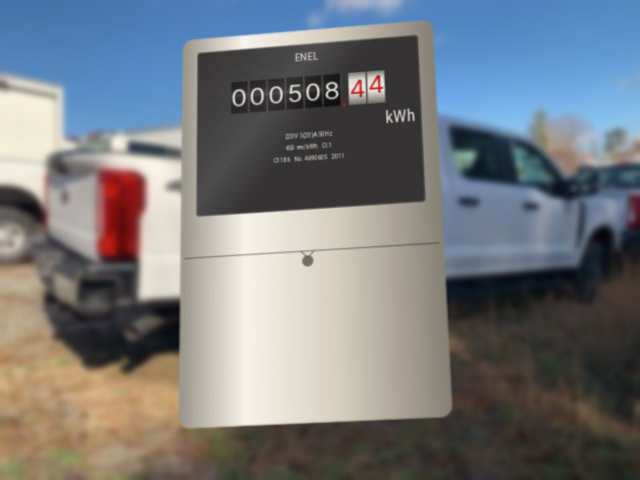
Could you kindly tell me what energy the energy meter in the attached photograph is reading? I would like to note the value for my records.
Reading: 508.44 kWh
